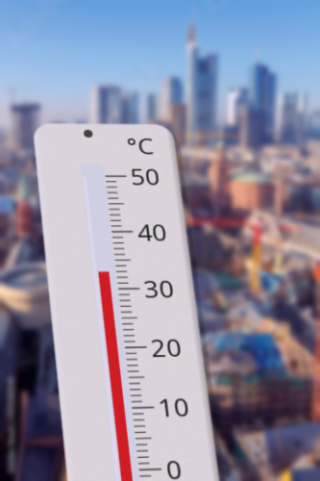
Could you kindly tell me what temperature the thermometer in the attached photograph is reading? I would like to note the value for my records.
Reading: 33 °C
